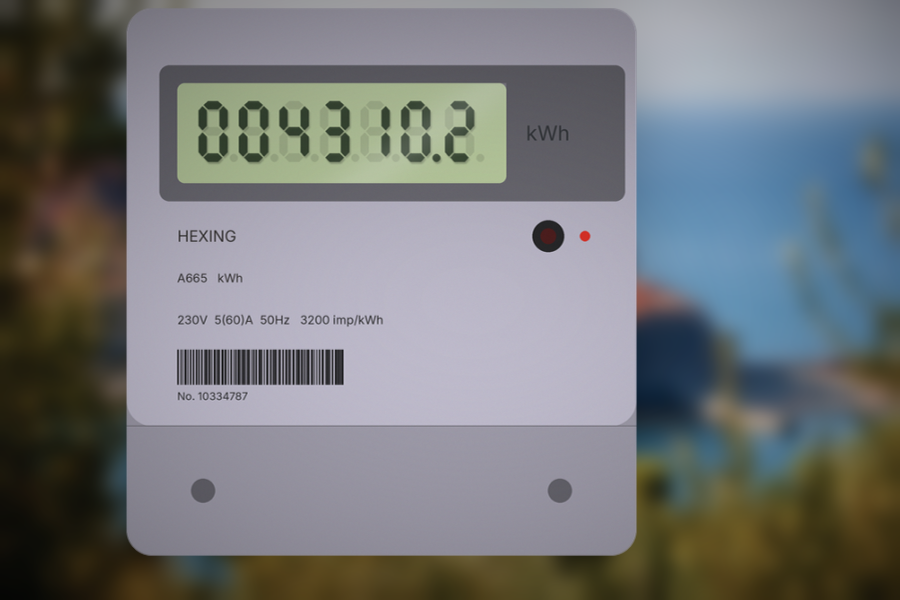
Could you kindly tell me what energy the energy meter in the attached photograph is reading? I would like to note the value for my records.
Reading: 4310.2 kWh
